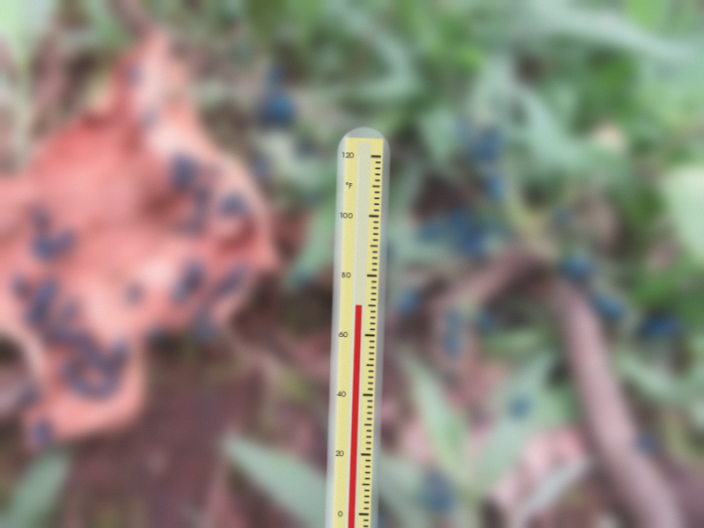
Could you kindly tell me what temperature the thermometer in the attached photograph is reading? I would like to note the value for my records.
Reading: 70 °F
